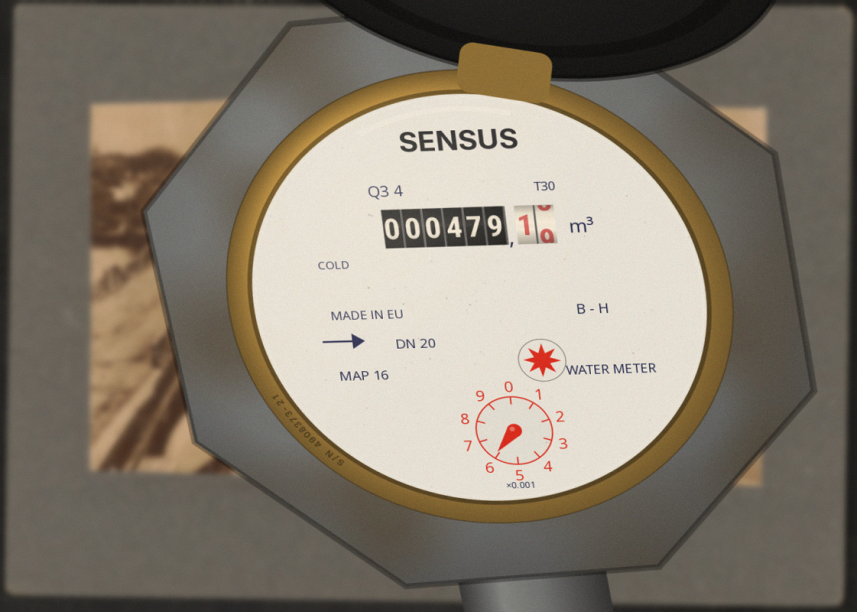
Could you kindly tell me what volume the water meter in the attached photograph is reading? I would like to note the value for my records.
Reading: 479.186 m³
